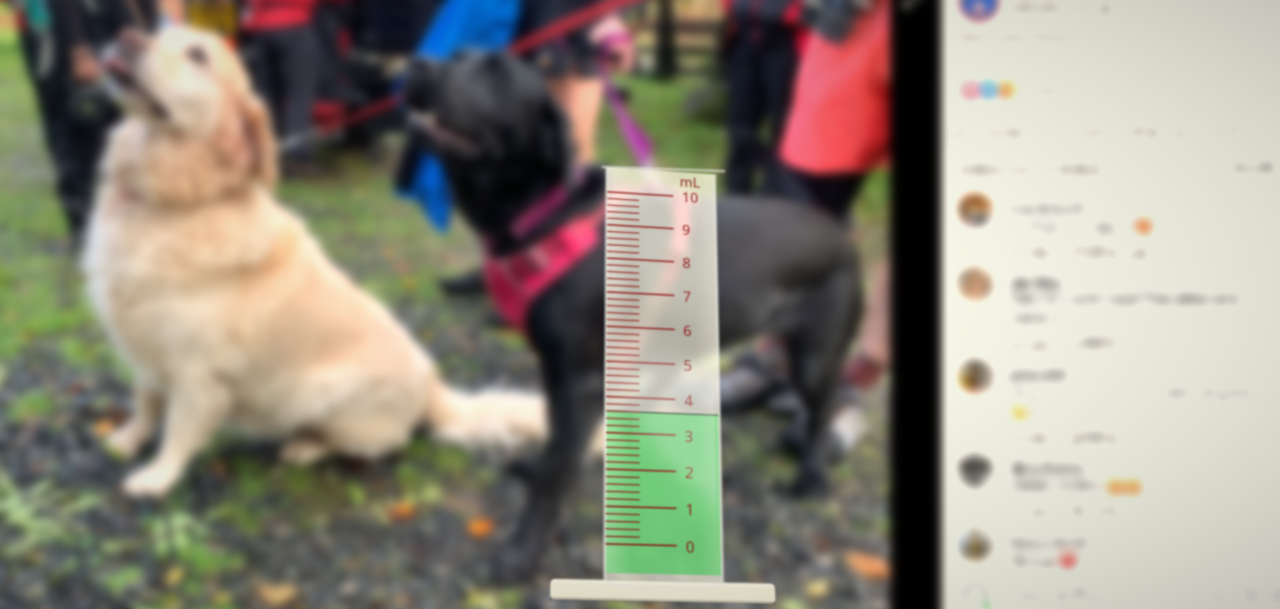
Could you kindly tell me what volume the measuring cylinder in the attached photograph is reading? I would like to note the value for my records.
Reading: 3.6 mL
